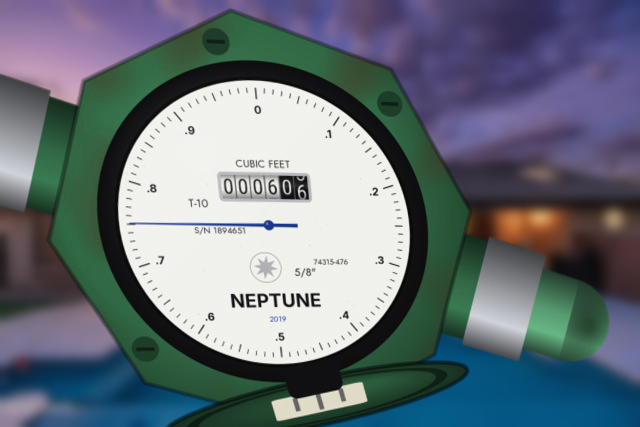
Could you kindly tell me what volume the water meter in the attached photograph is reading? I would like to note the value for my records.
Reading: 605.75 ft³
